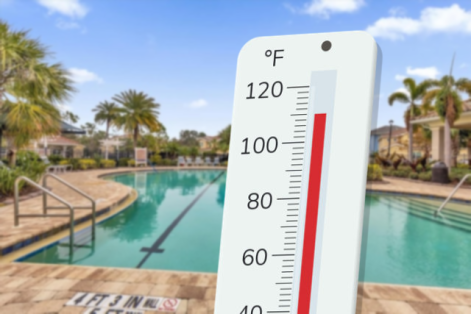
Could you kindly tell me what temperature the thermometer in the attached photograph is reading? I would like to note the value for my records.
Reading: 110 °F
